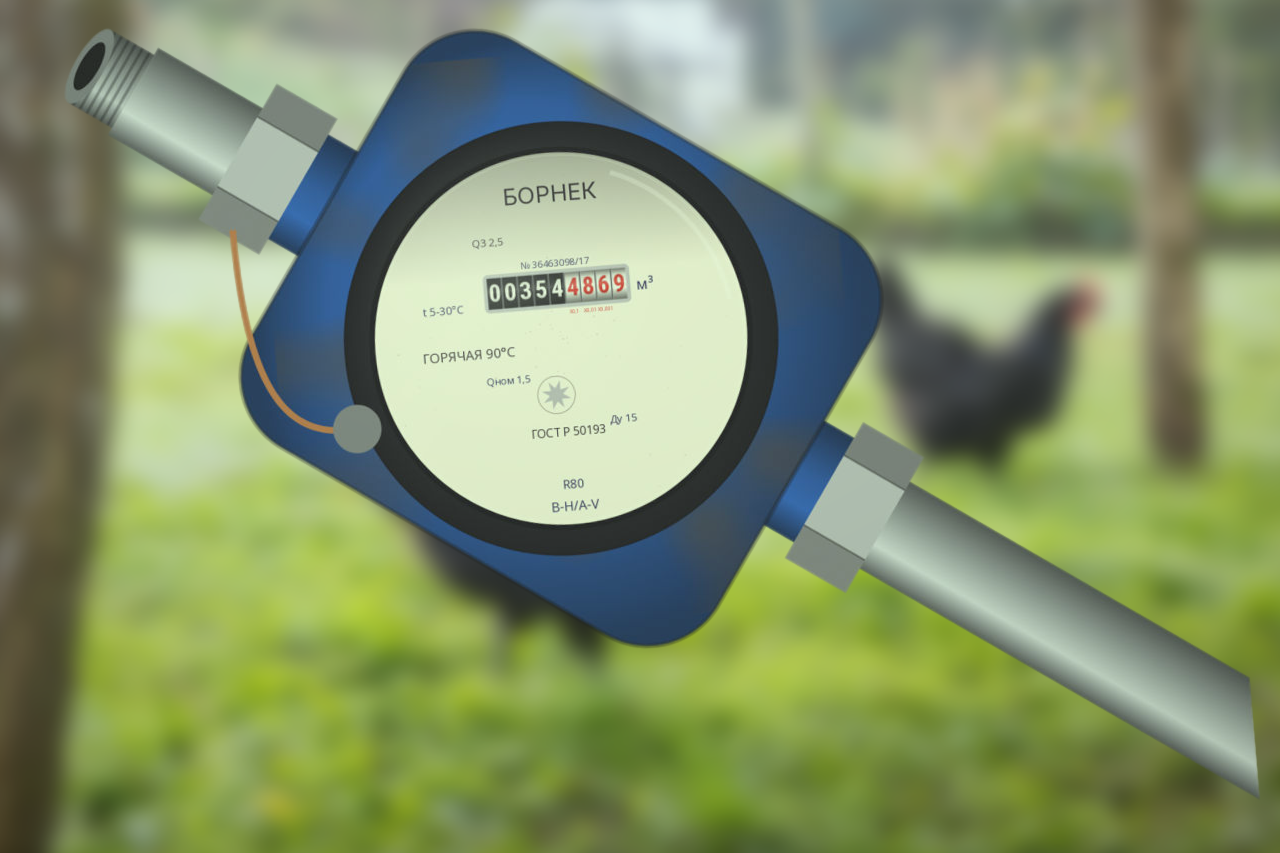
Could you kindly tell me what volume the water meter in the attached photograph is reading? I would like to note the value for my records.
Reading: 354.4869 m³
